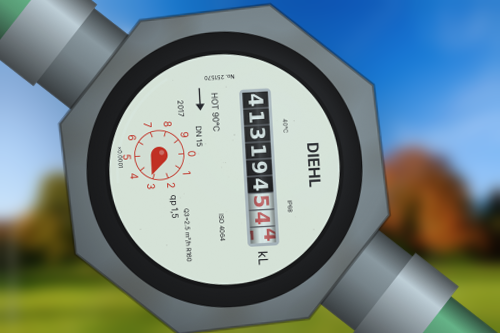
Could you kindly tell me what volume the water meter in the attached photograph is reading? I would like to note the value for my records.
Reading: 413194.5443 kL
